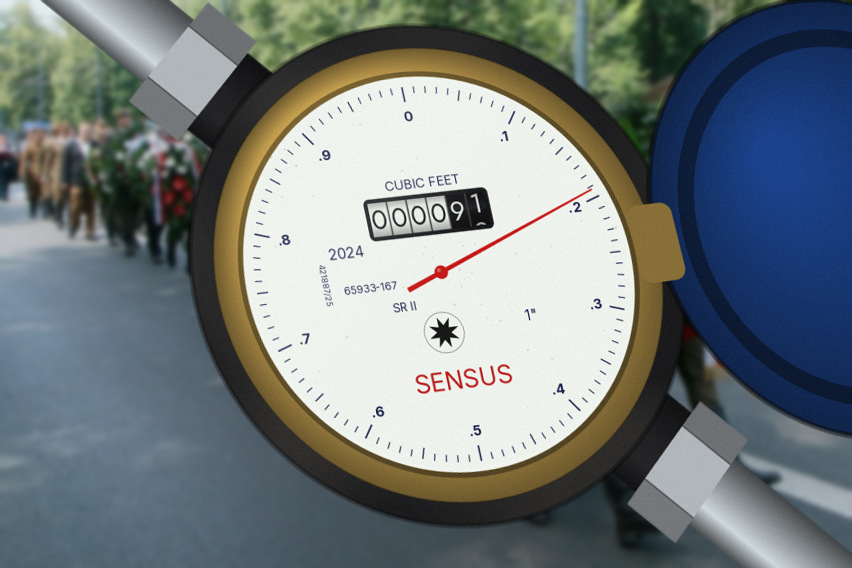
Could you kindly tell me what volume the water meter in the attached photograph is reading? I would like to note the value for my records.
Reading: 91.19 ft³
